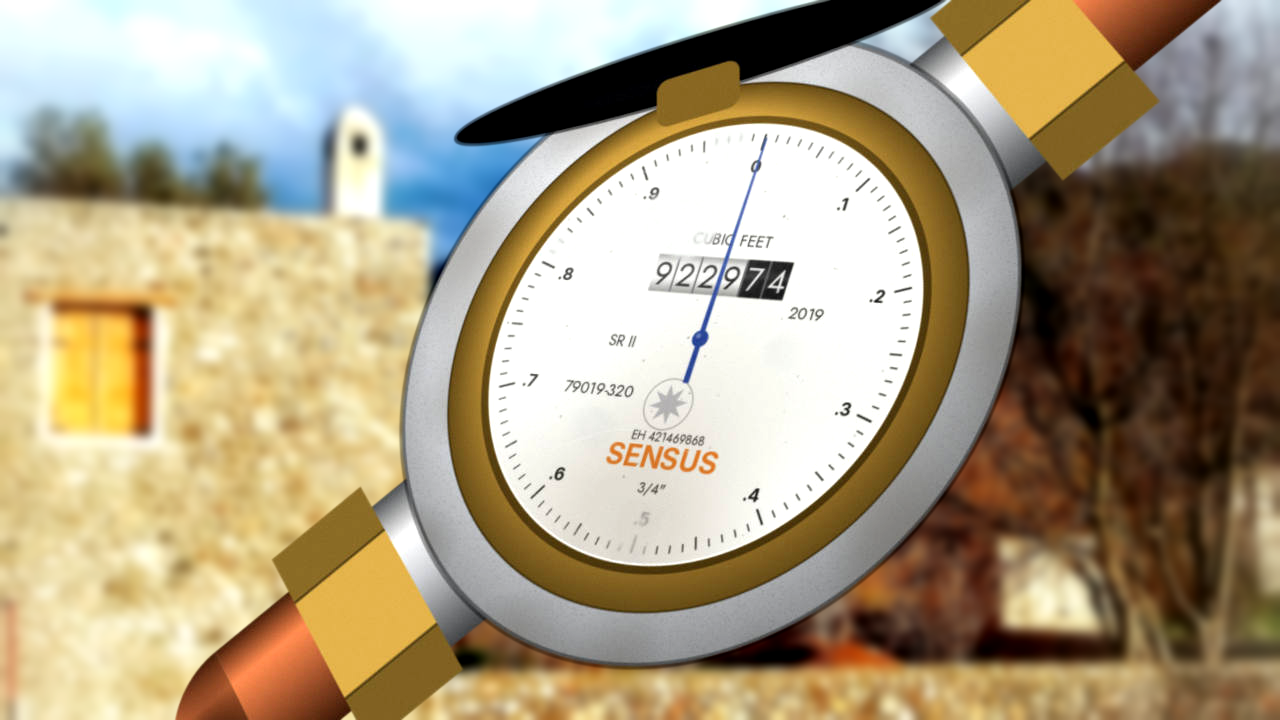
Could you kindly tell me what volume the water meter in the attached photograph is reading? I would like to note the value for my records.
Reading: 922974.00 ft³
